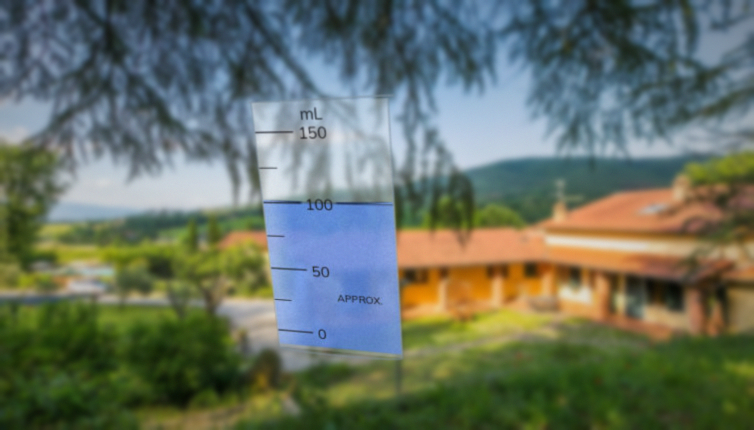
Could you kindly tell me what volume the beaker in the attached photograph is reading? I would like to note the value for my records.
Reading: 100 mL
